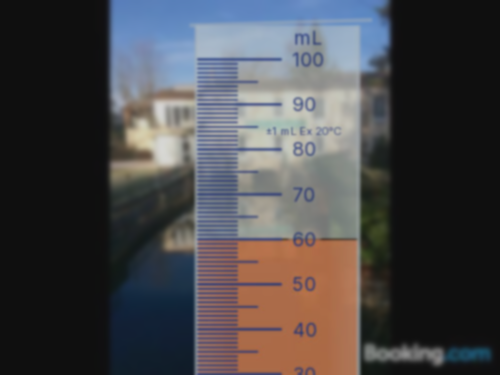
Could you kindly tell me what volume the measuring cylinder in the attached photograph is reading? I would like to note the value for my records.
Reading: 60 mL
